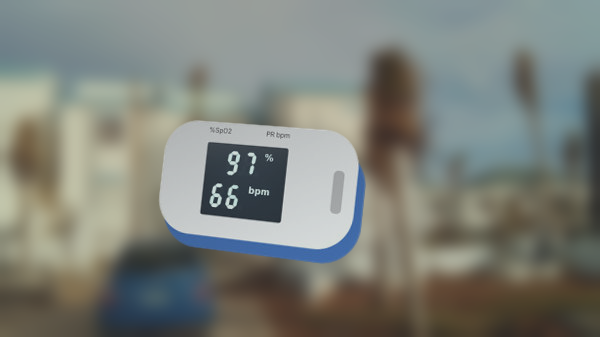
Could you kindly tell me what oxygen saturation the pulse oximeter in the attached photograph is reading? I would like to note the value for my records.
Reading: 97 %
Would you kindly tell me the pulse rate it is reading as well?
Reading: 66 bpm
